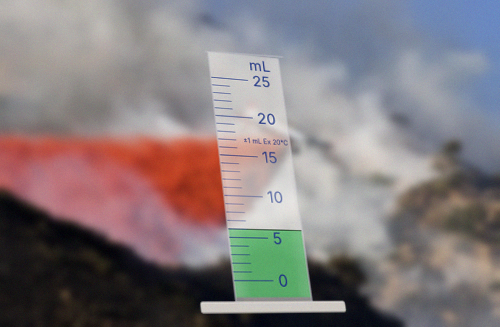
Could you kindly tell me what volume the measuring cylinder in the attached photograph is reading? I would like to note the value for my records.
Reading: 6 mL
